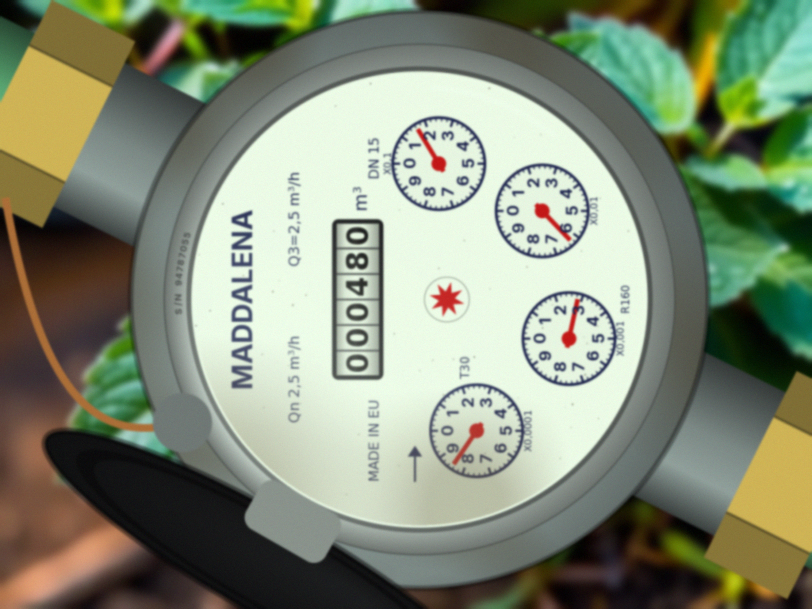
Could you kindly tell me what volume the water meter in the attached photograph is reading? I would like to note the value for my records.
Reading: 480.1628 m³
